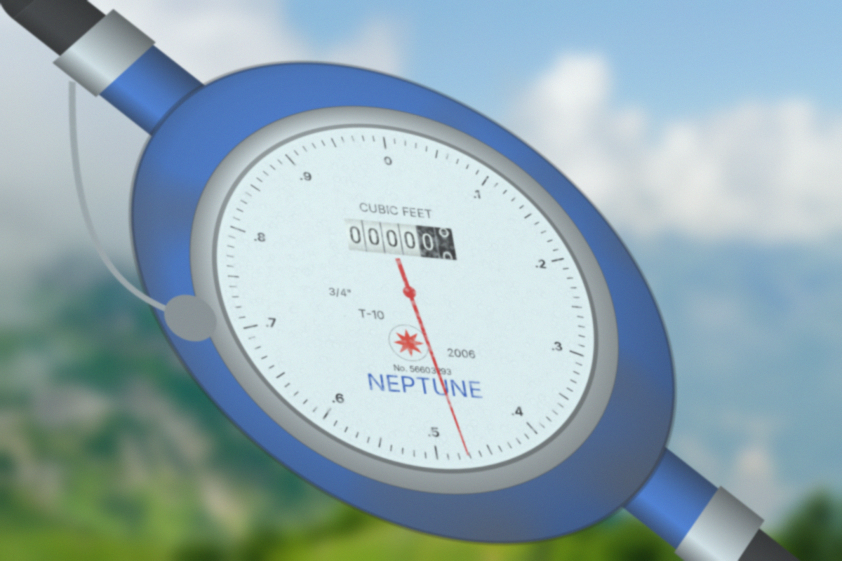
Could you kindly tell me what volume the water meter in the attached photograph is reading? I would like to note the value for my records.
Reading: 8.47 ft³
